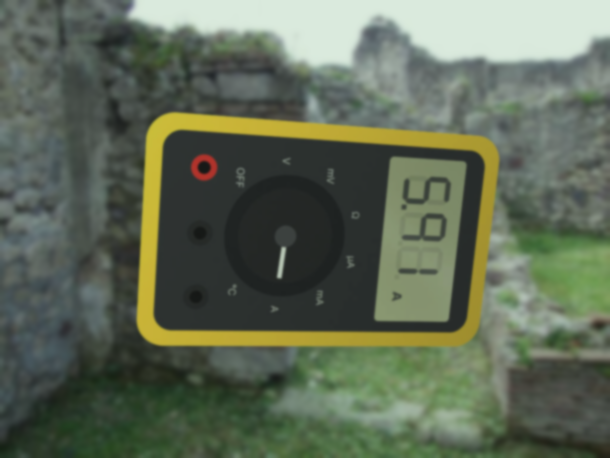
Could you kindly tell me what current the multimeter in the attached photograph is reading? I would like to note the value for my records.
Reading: 5.91 A
